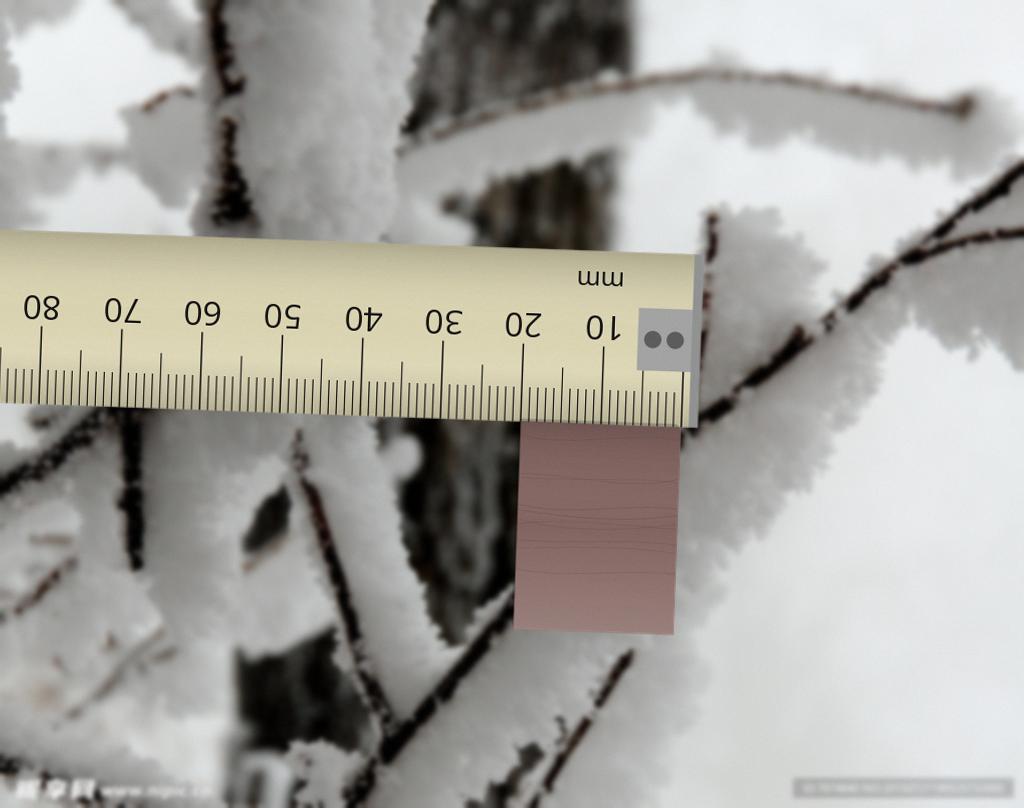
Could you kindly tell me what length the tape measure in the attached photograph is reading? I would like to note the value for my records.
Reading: 20 mm
